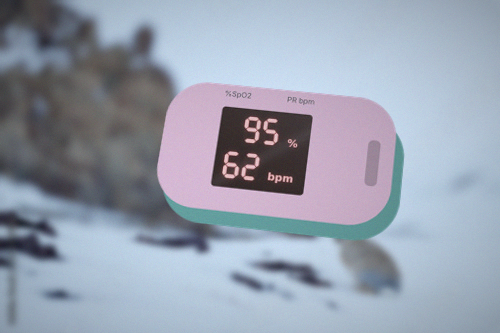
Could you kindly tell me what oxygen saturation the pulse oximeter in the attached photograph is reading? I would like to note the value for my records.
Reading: 95 %
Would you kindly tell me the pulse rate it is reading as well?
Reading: 62 bpm
